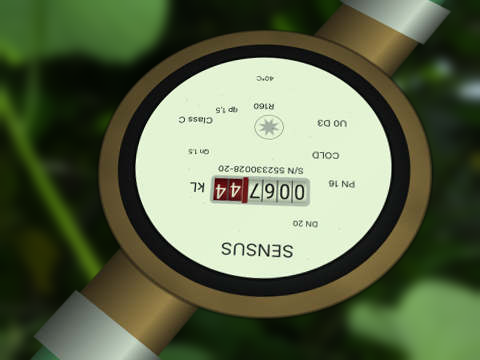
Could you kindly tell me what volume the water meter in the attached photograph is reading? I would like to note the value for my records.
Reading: 67.44 kL
